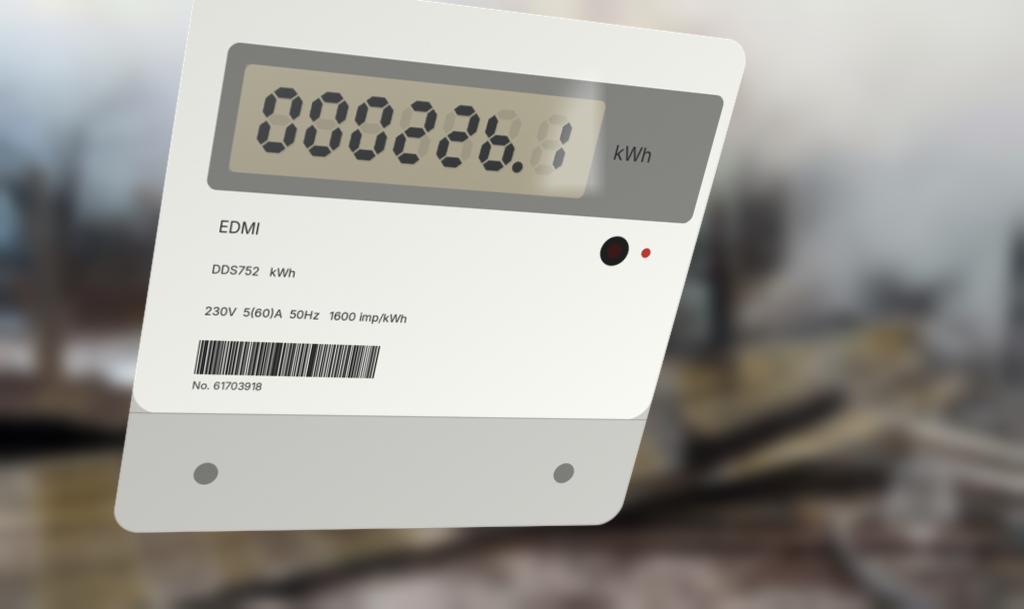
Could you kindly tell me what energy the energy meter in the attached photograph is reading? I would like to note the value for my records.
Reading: 226.1 kWh
